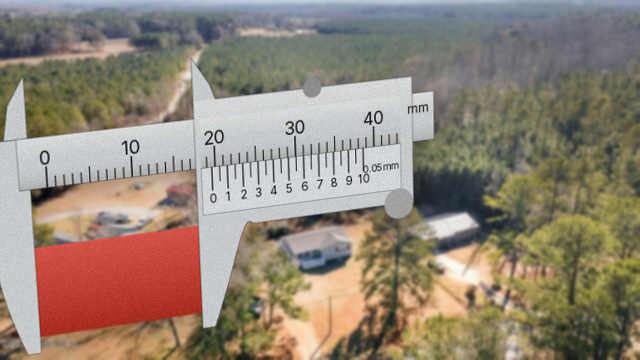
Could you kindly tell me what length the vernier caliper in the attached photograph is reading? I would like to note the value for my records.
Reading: 19.6 mm
